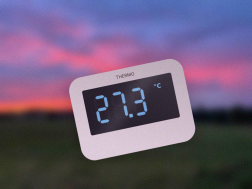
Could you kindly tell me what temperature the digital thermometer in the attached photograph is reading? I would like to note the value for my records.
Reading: 27.3 °C
